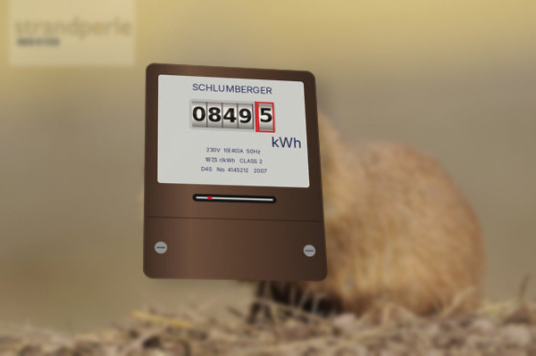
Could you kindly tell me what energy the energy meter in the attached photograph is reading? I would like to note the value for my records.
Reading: 849.5 kWh
